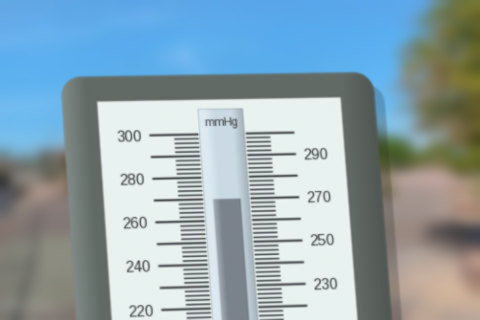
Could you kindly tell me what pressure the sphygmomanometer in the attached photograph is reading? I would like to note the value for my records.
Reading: 270 mmHg
